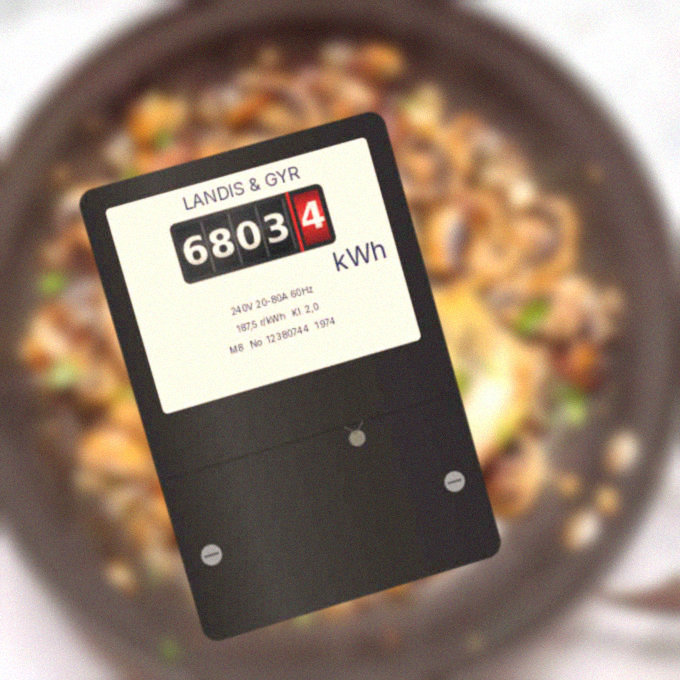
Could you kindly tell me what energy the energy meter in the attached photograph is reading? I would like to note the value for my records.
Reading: 6803.4 kWh
